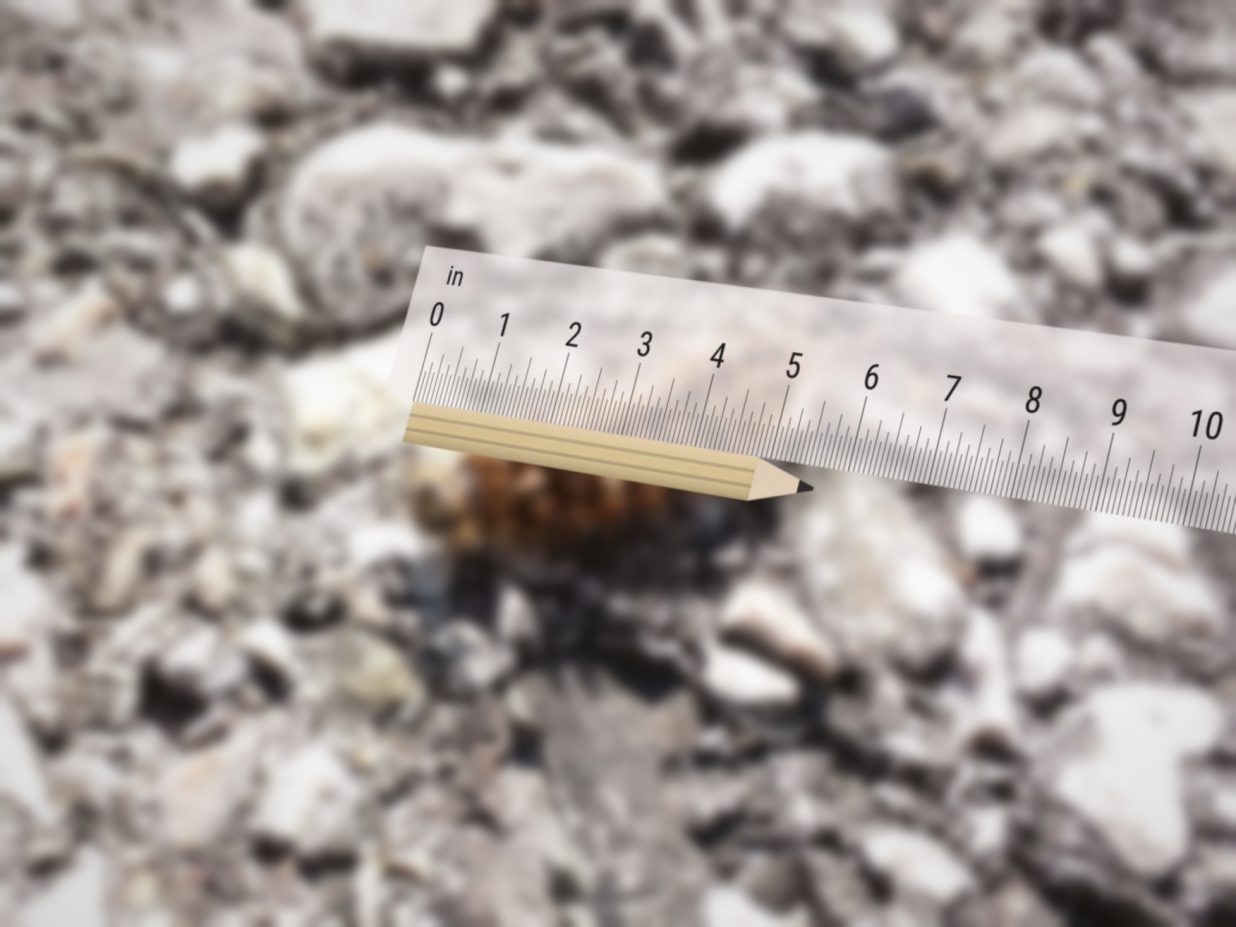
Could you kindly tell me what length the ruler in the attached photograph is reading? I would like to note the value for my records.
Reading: 5.625 in
